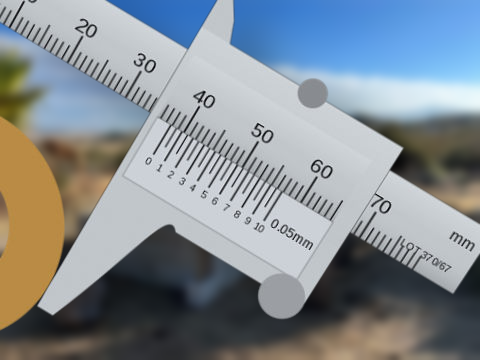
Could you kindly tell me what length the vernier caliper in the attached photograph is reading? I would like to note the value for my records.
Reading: 37.8 mm
